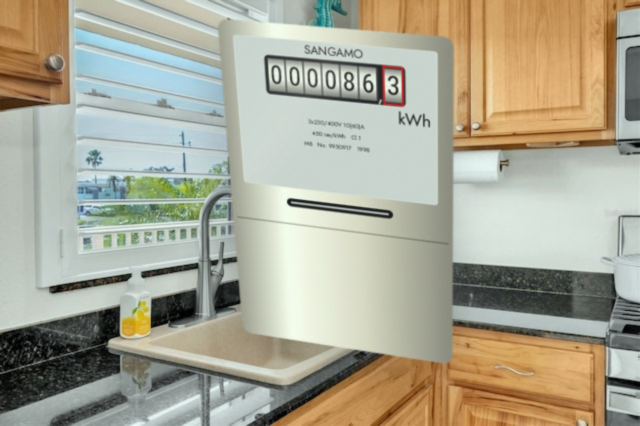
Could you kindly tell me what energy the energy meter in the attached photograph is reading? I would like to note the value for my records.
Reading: 86.3 kWh
